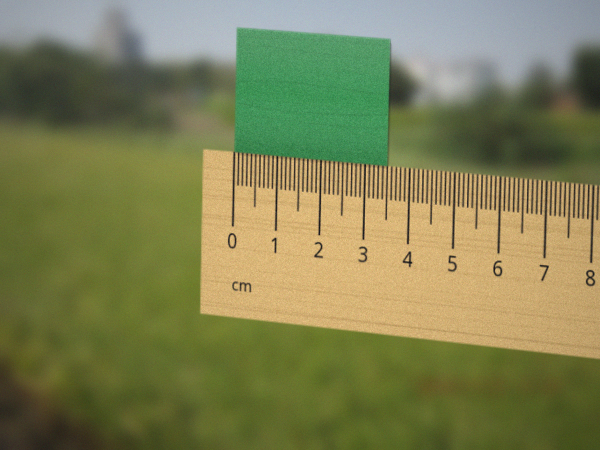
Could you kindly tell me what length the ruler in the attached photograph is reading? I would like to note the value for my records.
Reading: 3.5 cm
